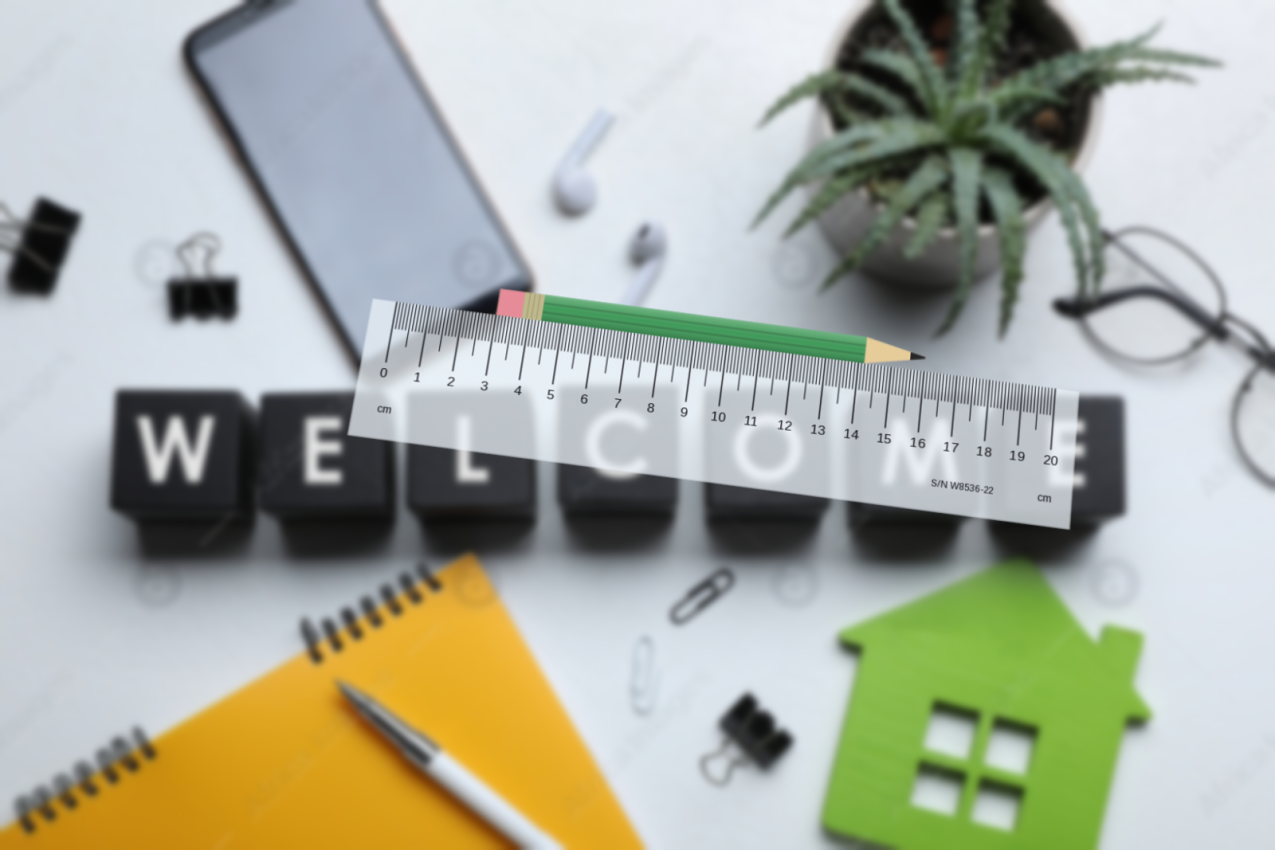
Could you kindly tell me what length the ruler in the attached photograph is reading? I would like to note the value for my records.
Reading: 13 cm
